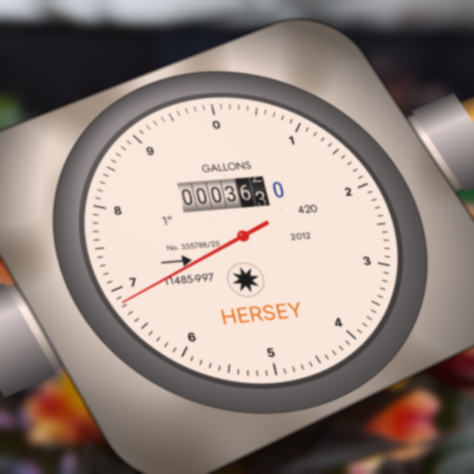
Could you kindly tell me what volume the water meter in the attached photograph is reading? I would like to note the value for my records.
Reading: 3626.8 gal
